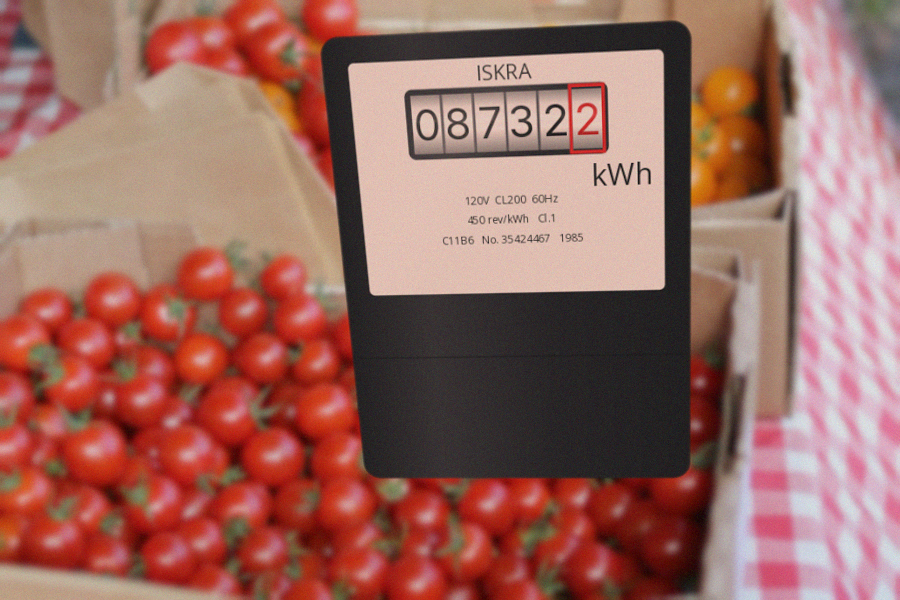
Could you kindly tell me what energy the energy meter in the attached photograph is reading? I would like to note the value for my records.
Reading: 8732.2 kWh
